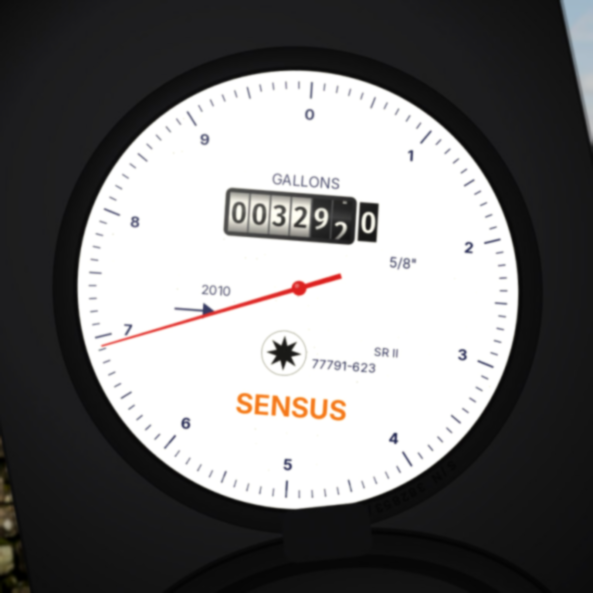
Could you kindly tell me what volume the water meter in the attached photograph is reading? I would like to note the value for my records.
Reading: 32916.9 gal
